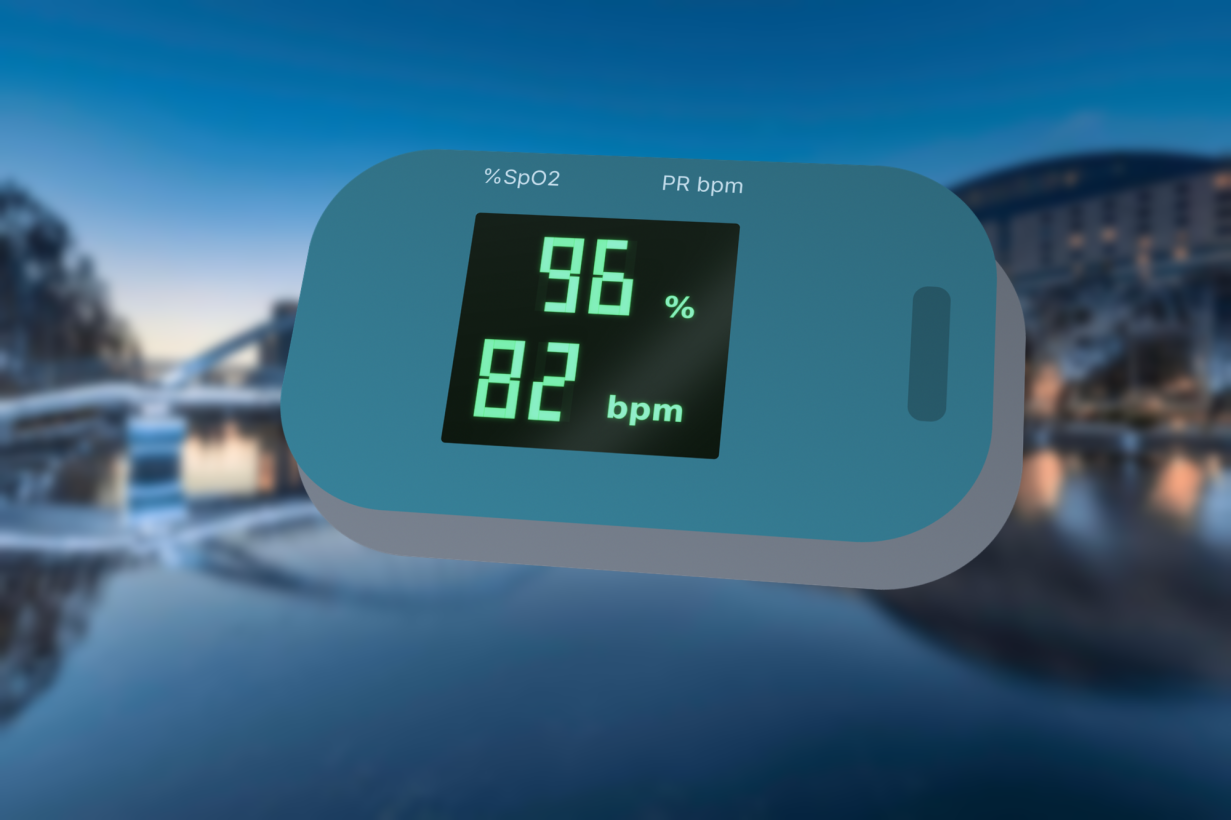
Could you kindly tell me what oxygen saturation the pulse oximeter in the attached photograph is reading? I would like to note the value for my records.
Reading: 96 %
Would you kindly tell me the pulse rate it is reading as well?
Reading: 82 bpm
